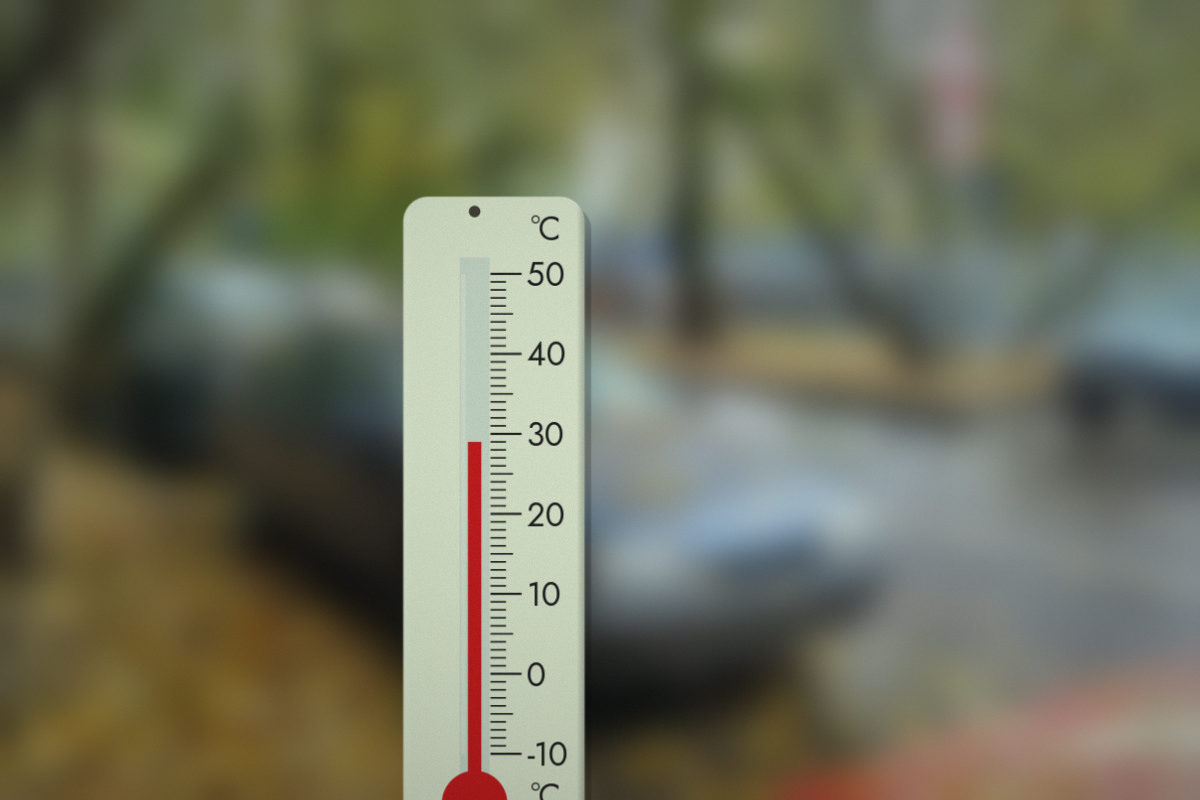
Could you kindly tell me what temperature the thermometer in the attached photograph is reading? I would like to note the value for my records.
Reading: 29 °C
